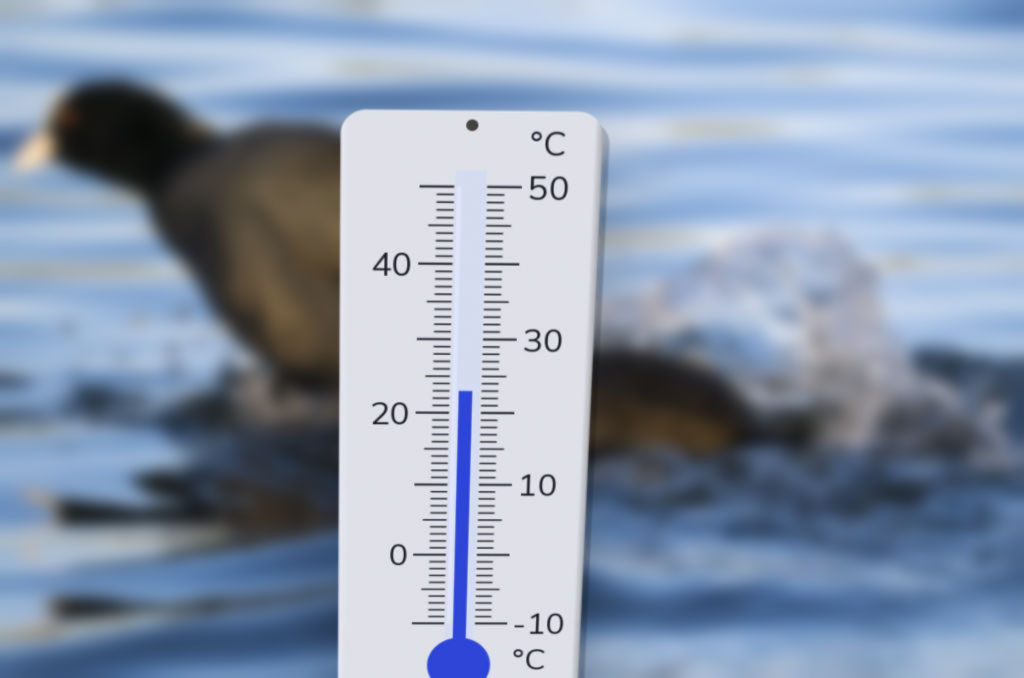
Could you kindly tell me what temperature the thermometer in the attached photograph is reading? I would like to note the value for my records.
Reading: 23 °C
